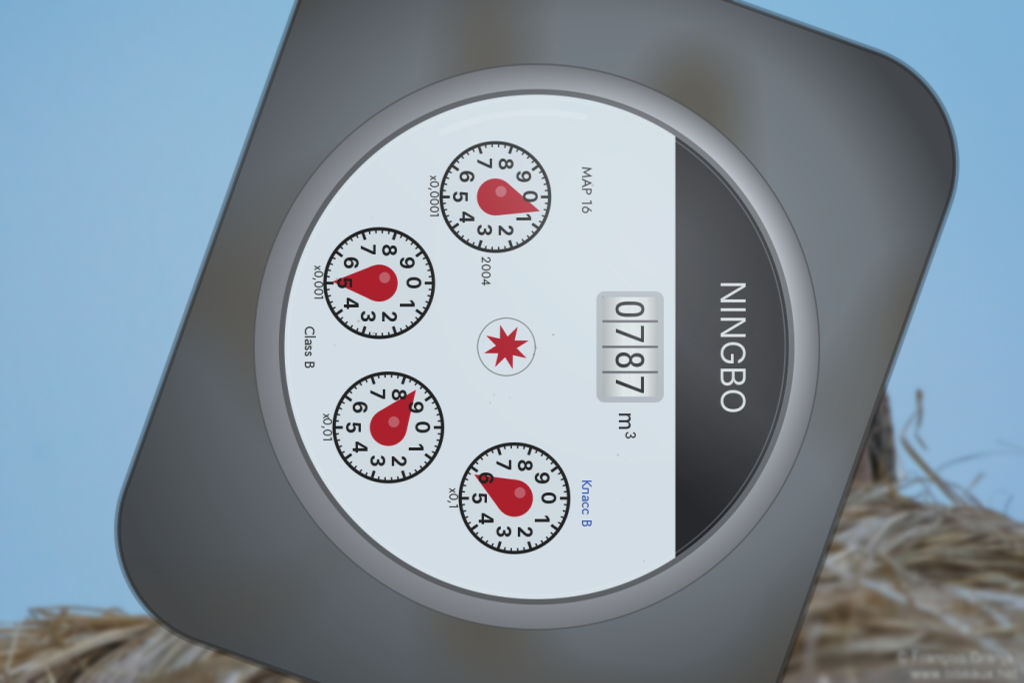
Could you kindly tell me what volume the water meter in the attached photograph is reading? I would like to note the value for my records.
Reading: 787.5850 m³
